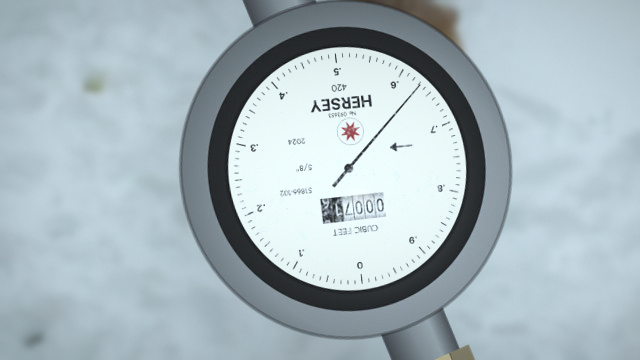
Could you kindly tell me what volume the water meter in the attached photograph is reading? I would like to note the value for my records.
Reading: 715.63 ft³
